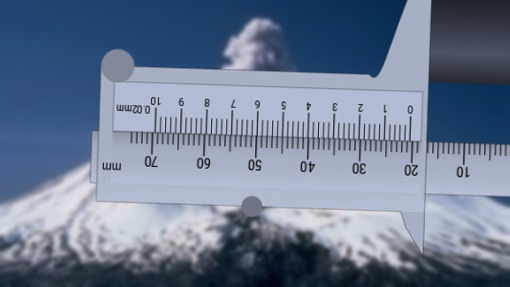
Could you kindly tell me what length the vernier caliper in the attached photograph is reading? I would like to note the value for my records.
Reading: 20.5 mm
